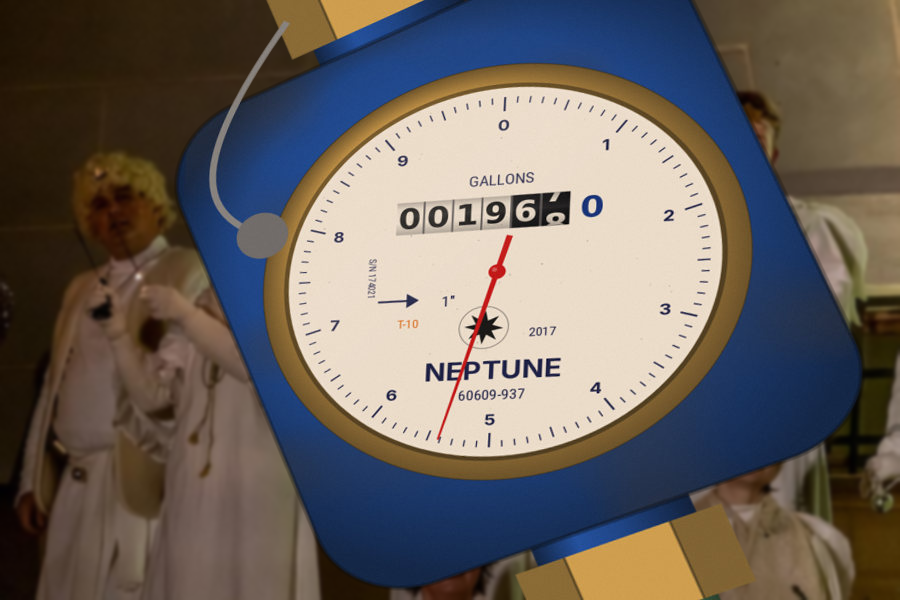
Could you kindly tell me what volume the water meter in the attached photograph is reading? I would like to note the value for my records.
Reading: 19675.4 gal
